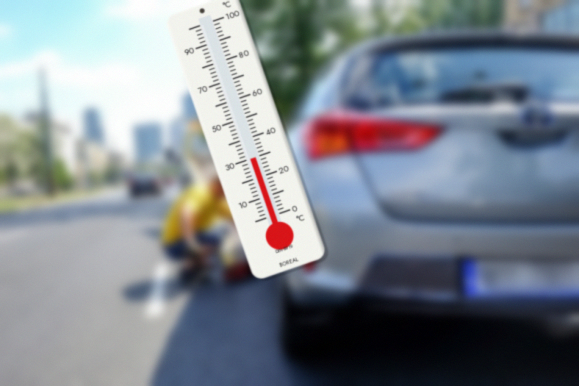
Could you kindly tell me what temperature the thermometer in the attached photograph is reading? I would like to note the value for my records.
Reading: 30 °C
